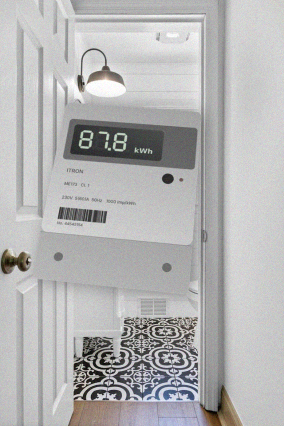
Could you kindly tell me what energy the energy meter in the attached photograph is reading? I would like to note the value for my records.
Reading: 87.8 kWh
